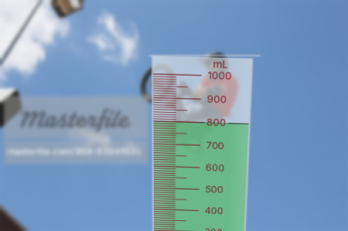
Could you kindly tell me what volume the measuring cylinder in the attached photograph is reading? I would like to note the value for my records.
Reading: 800 mL
